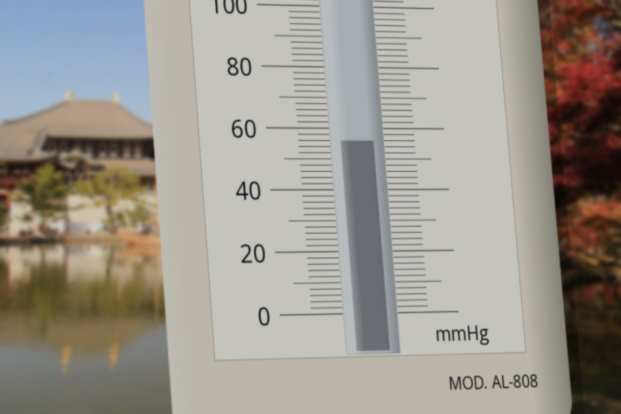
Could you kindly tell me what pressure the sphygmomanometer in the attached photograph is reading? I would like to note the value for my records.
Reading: 56 mmHg
